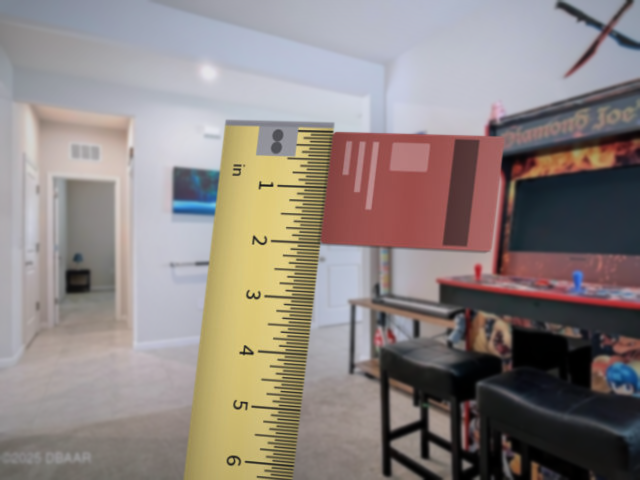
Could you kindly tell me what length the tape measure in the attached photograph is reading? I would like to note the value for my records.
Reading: 2 in
